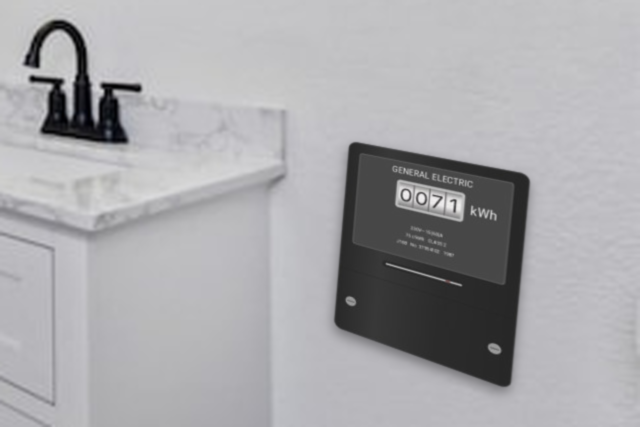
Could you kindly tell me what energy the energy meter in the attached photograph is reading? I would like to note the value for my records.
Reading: 71 kWh
